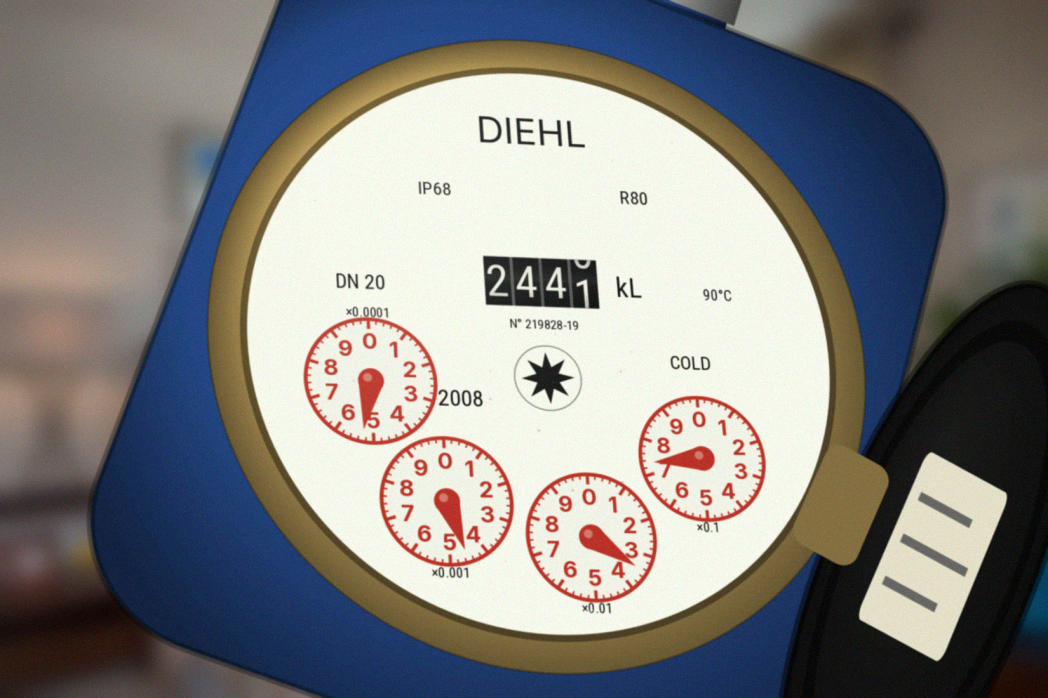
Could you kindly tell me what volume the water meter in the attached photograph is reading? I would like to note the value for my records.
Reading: 2440.7345 kL
